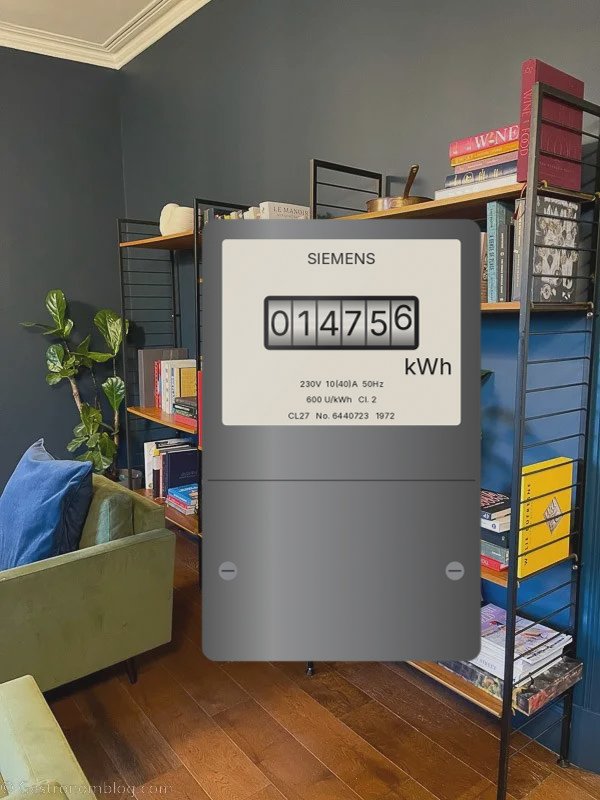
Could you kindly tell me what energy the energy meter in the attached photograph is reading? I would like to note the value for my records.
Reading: 14756 kWh
